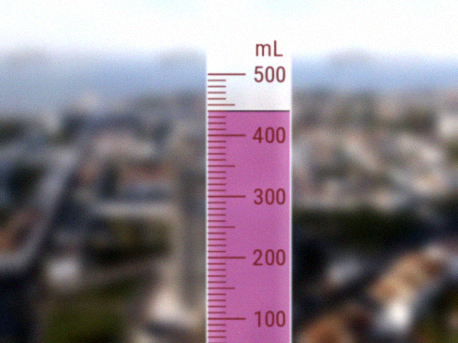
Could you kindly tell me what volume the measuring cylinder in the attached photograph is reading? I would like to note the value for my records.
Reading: 440 mL
